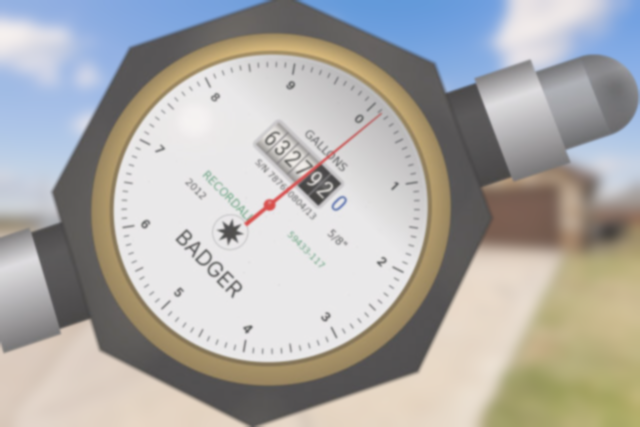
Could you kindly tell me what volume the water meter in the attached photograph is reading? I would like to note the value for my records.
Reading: 6327920.1 gal
